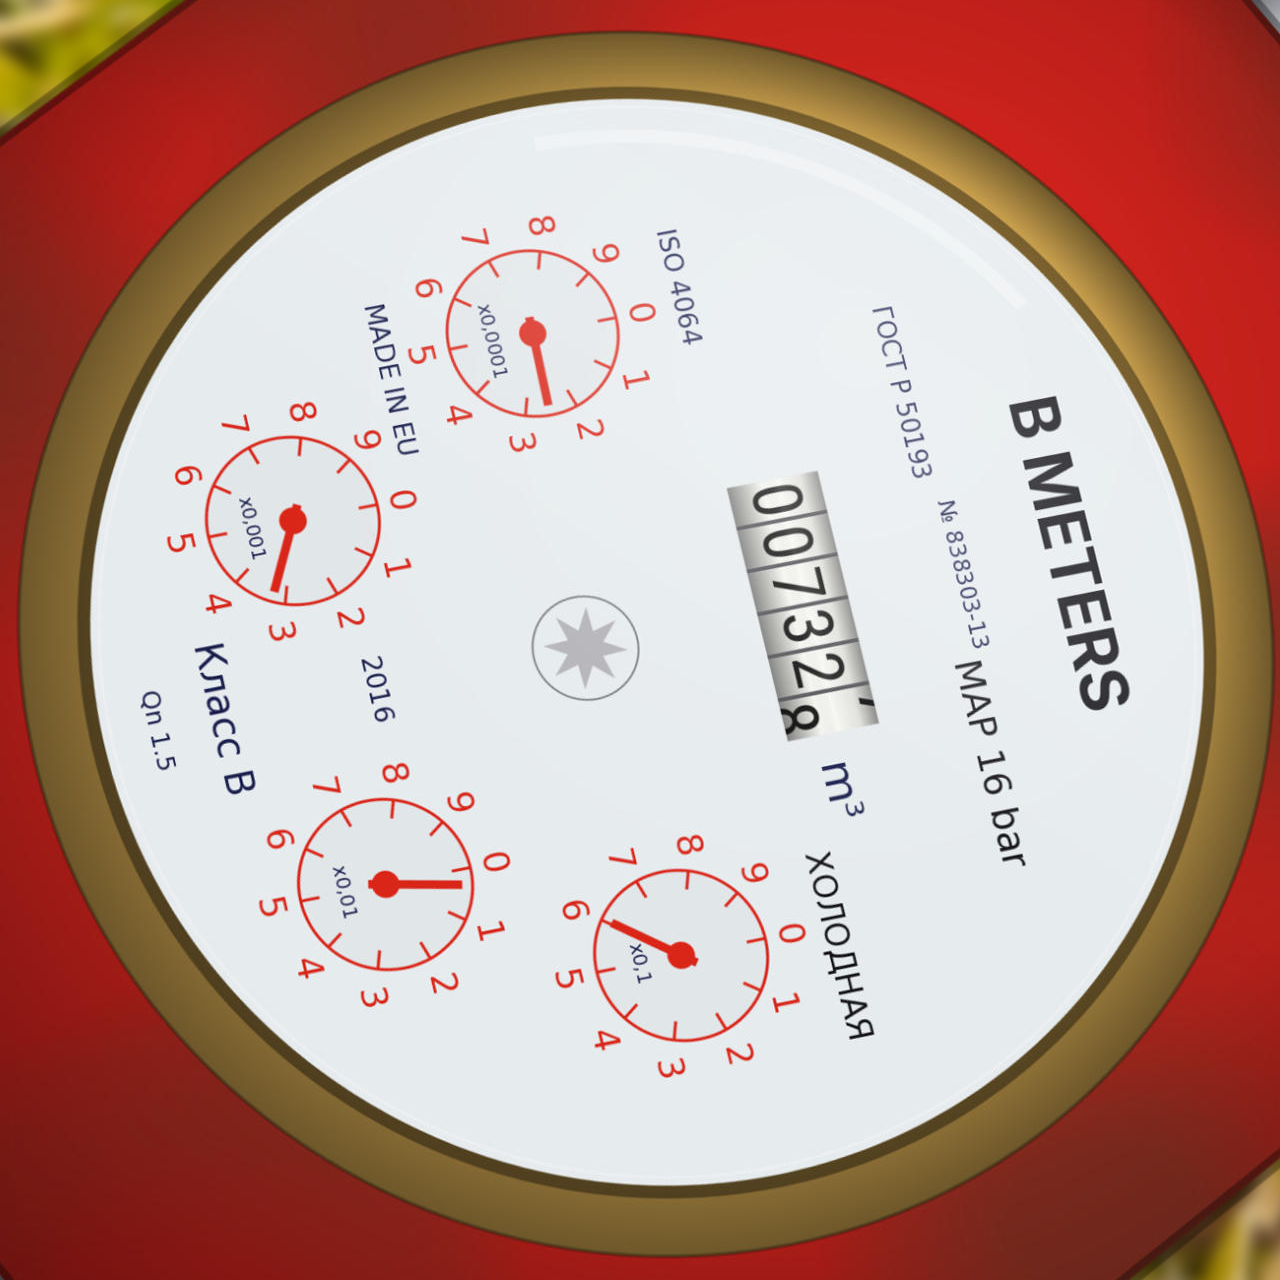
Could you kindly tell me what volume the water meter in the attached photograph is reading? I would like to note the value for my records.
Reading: 7327.6032 m³
